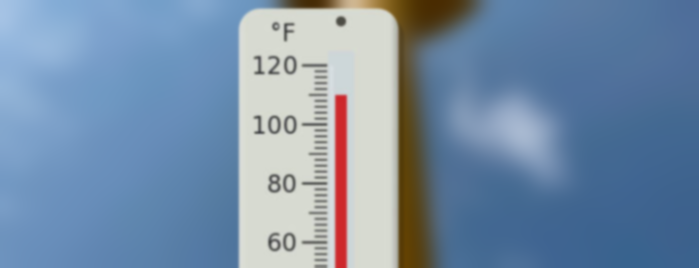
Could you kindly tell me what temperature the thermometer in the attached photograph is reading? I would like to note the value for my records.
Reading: 110 °F
